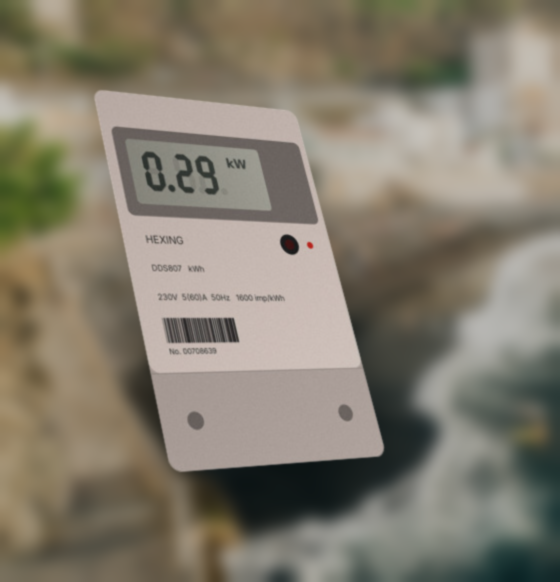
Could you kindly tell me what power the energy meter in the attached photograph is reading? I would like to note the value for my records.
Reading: 0.29 kW
